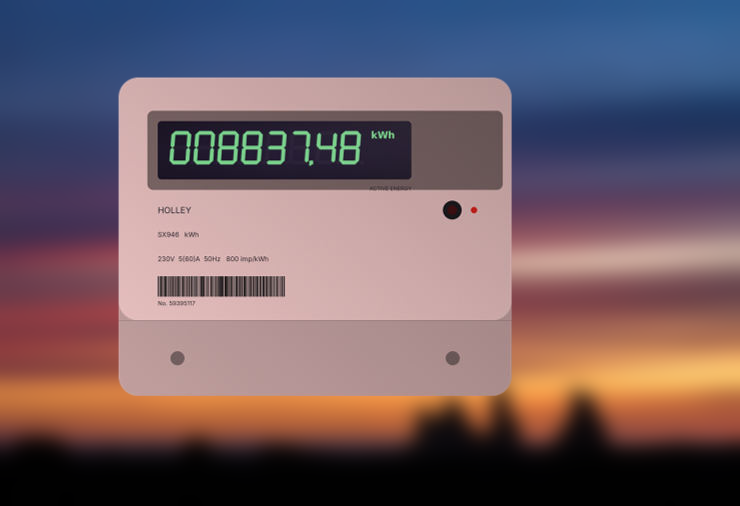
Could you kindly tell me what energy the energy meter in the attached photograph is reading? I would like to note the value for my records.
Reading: 8837.48 kWh
